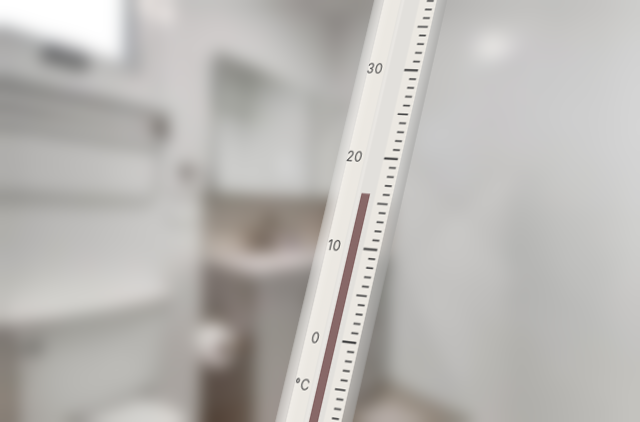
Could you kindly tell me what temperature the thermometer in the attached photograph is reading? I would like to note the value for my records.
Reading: 16 °C
